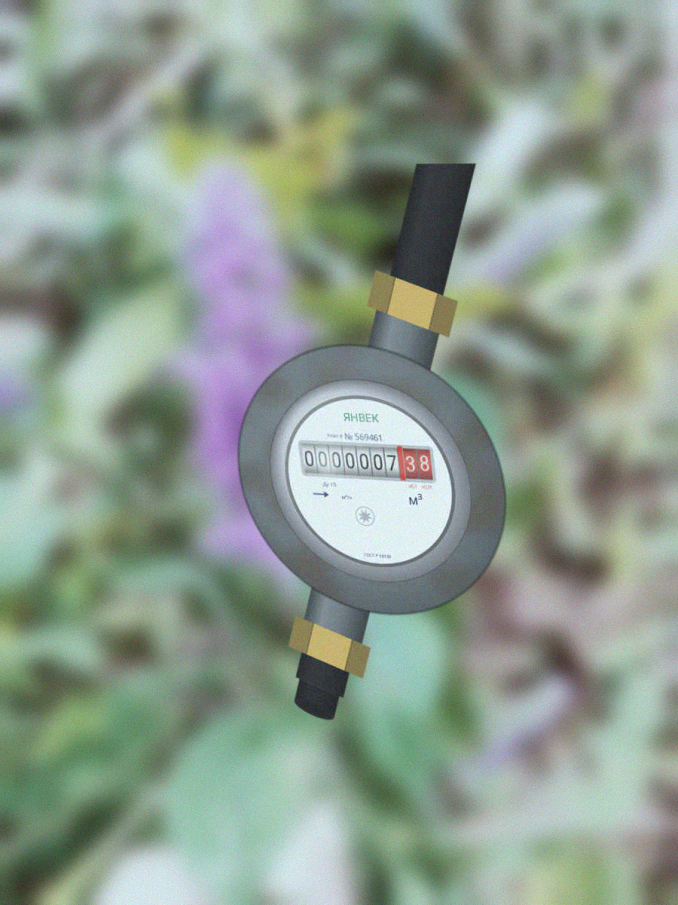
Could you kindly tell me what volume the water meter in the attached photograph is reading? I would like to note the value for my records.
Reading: 7.38 m³
